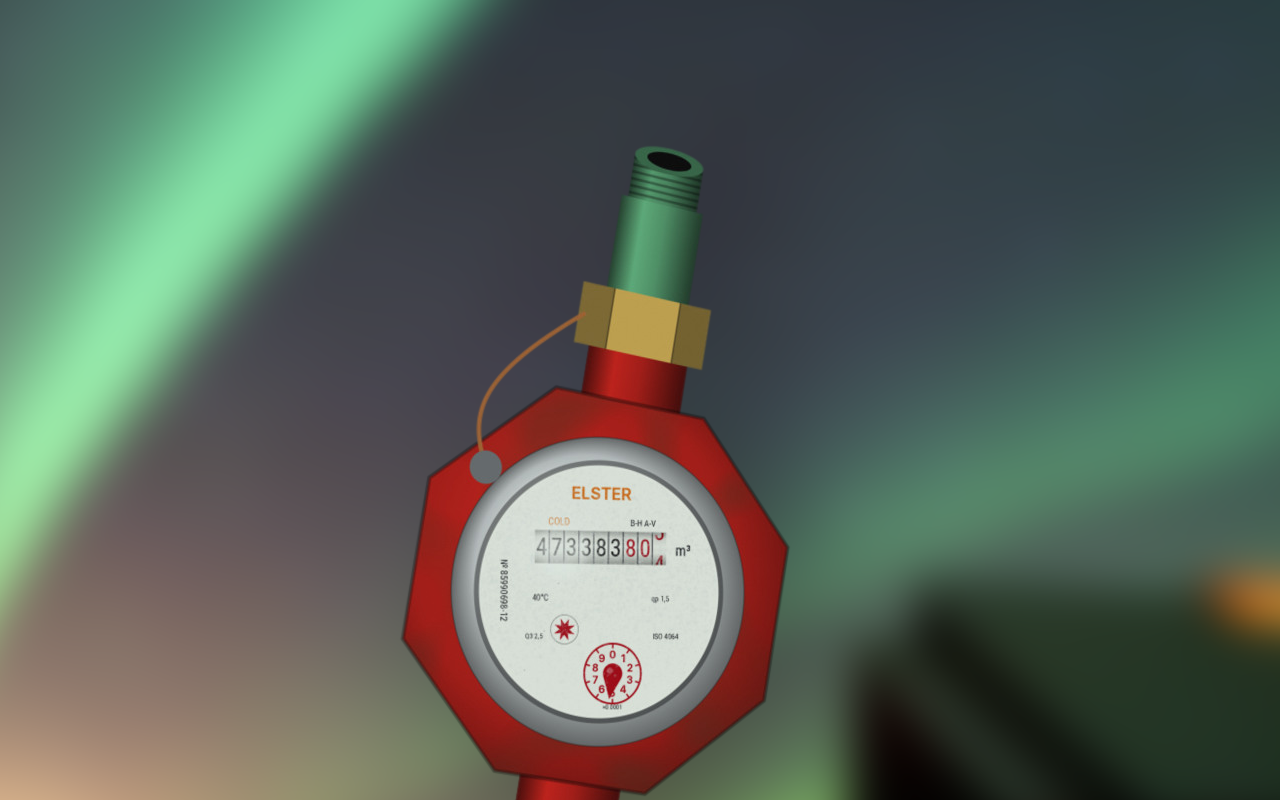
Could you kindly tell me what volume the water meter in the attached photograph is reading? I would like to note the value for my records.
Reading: 473383.8035 m³
